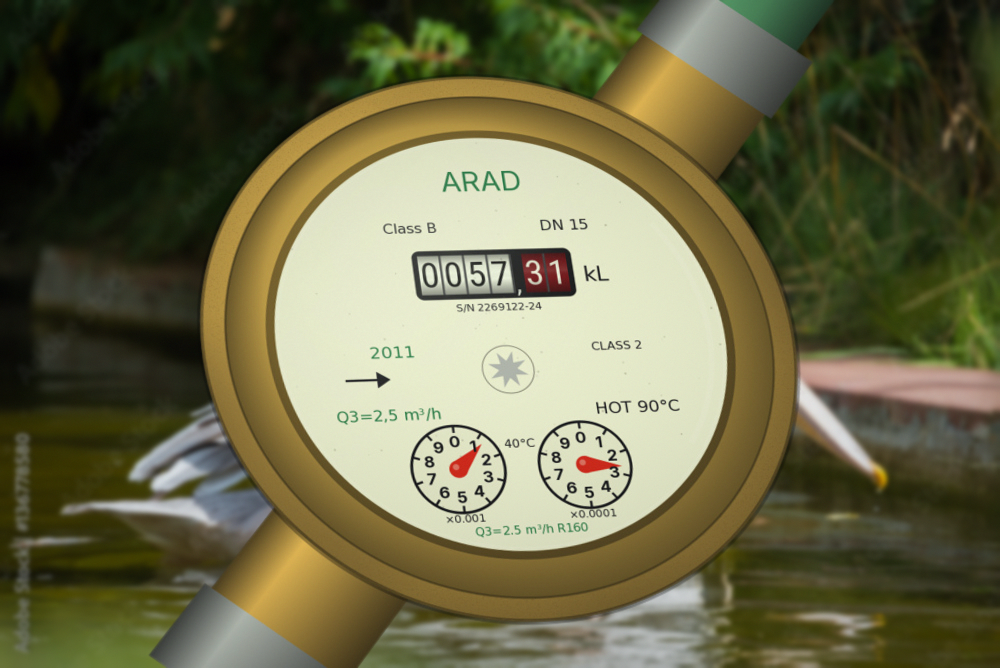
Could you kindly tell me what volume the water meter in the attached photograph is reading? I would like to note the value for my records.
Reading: 57.3112 kL
